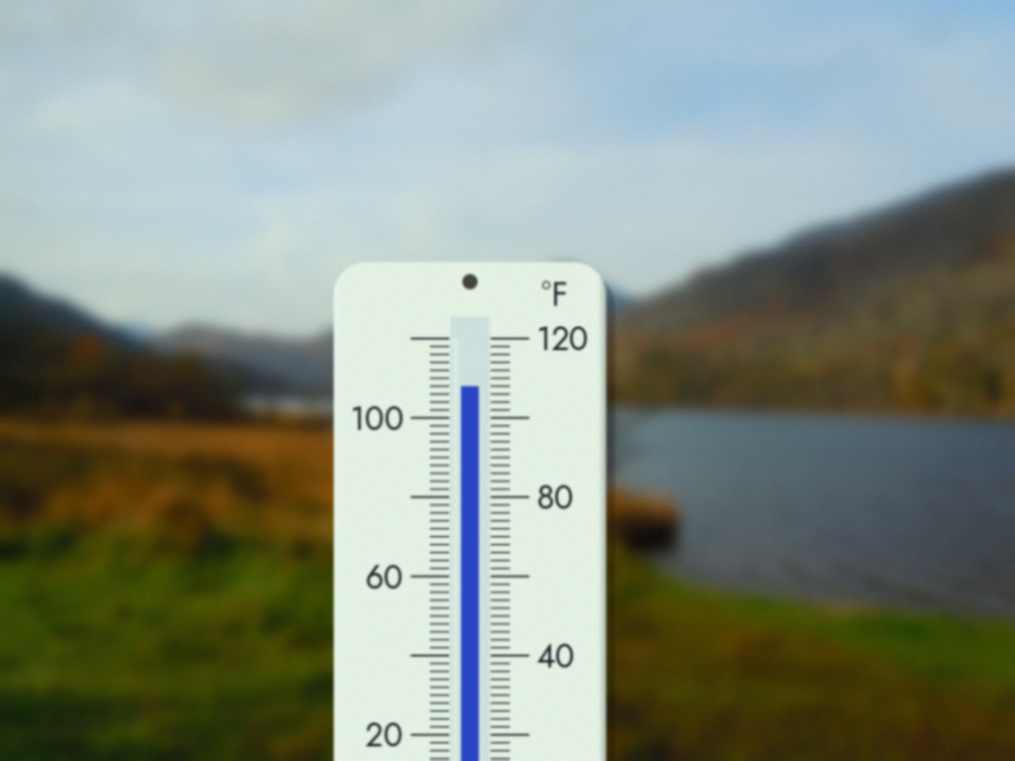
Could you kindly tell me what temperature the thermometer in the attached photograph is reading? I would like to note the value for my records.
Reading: 108 °F
